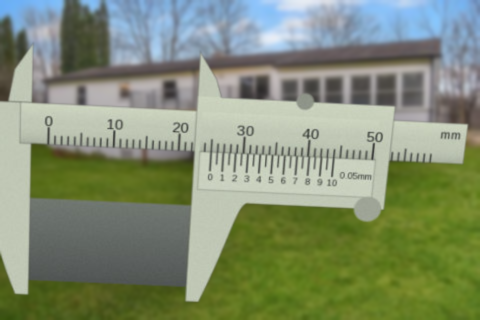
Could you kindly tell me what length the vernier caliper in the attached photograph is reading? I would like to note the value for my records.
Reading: 25.0 mm
